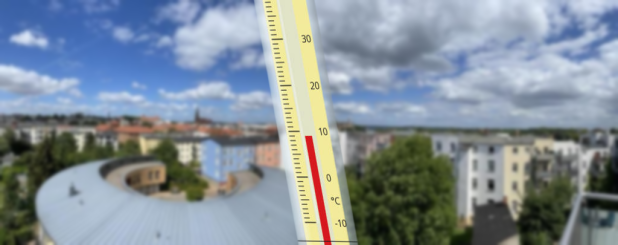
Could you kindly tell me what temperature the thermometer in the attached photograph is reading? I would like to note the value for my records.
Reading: 9 °C
